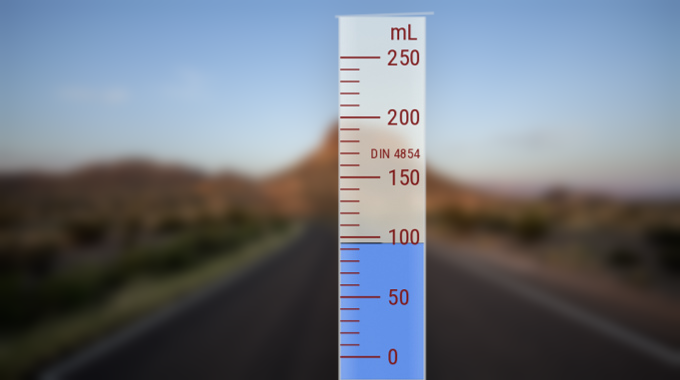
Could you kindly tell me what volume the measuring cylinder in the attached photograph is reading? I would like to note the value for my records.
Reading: 95 mL
